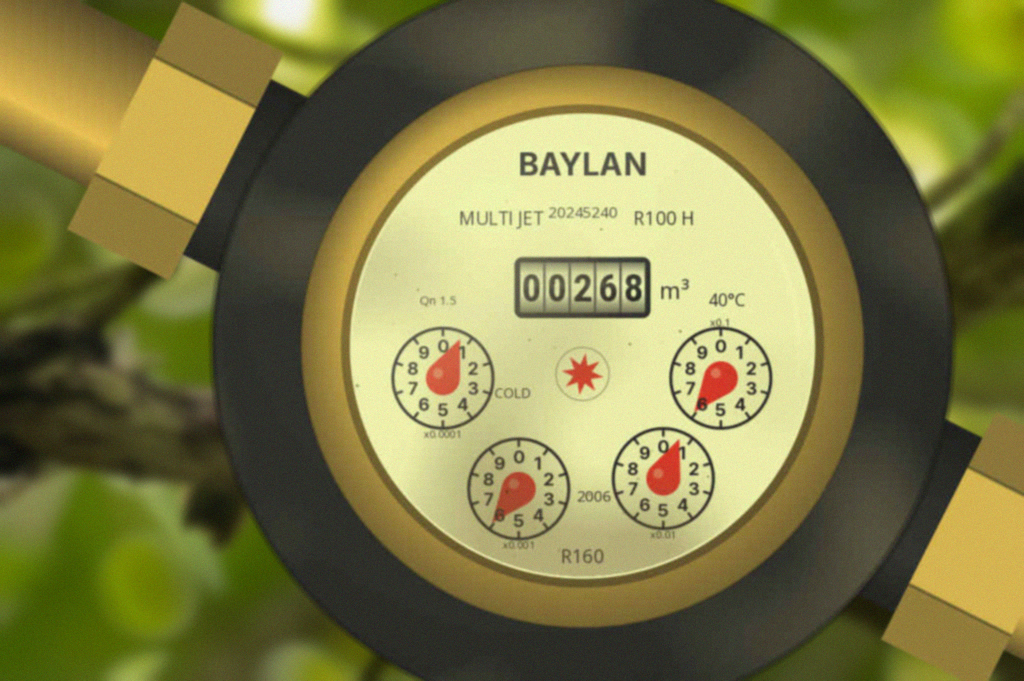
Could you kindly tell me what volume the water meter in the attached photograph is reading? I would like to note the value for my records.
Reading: 268.6060 m³
